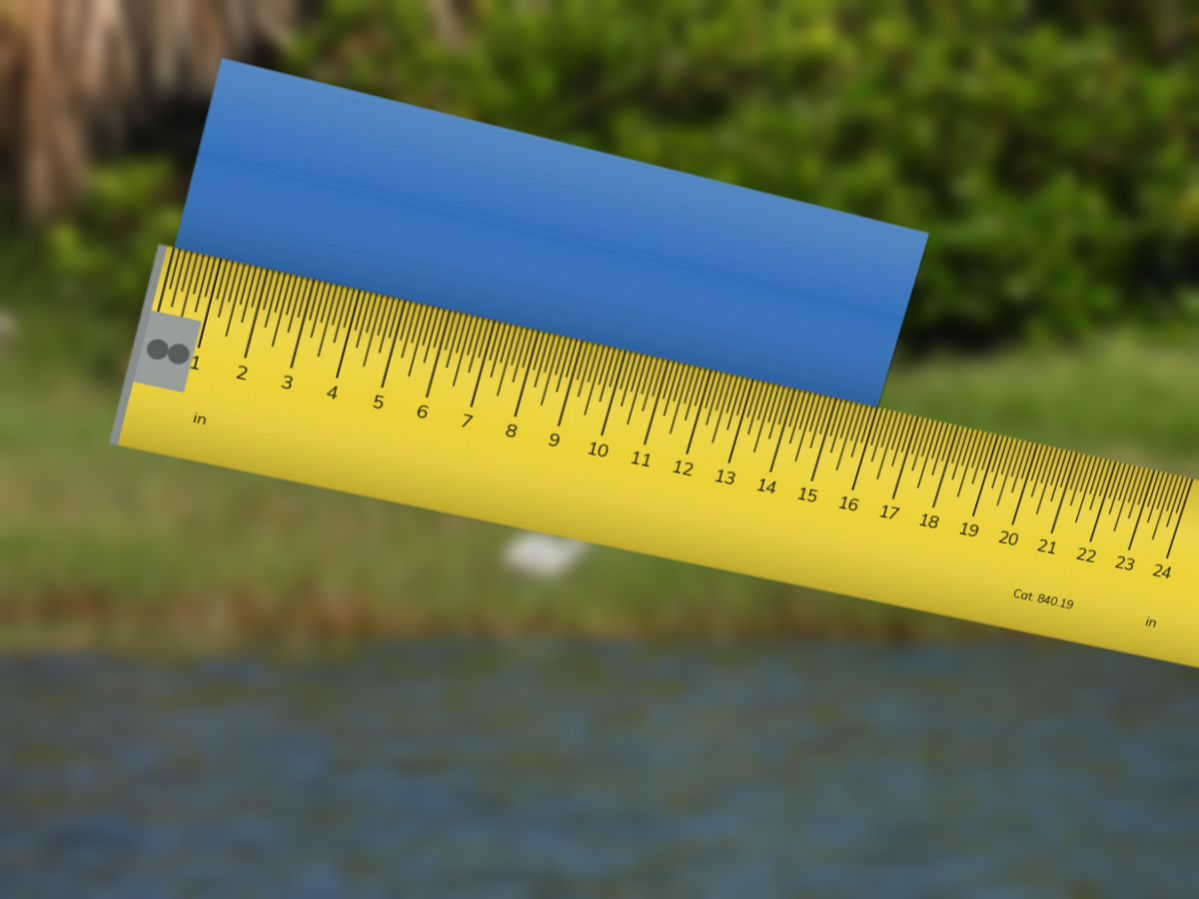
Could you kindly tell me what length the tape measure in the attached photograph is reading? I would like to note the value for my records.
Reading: 16 in
